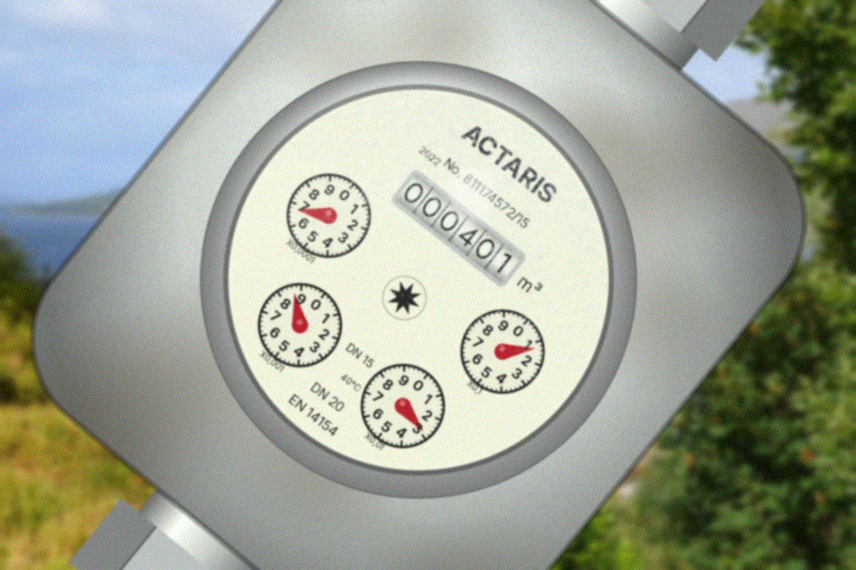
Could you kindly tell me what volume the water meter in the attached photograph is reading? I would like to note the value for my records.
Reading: 401.1286 m³
